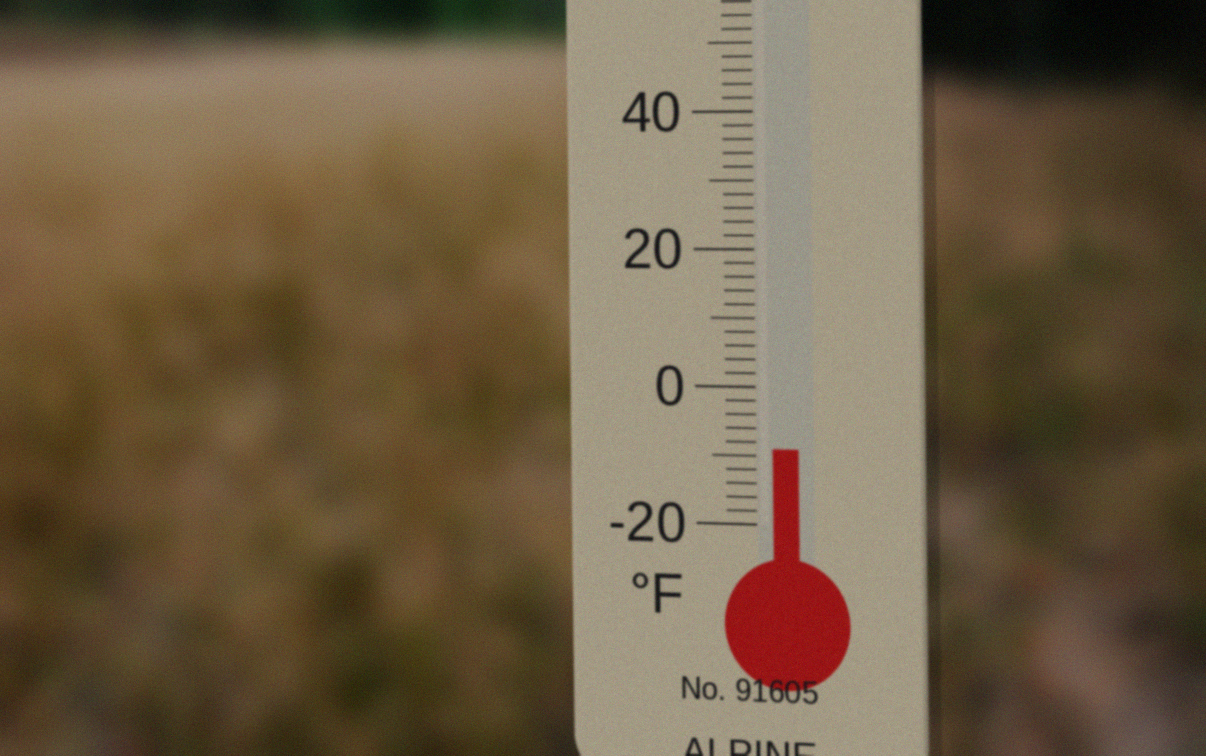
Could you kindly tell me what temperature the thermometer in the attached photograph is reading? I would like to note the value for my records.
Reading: -9 °F
